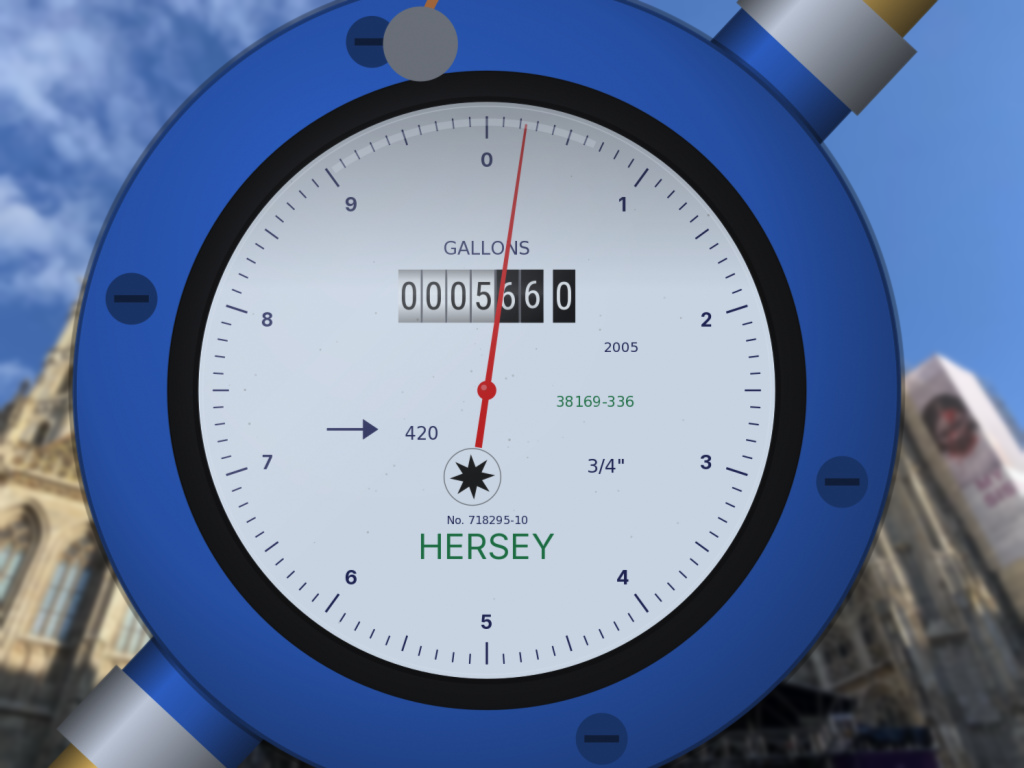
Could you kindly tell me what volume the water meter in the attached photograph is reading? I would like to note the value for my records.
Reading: 5660.2 gal
